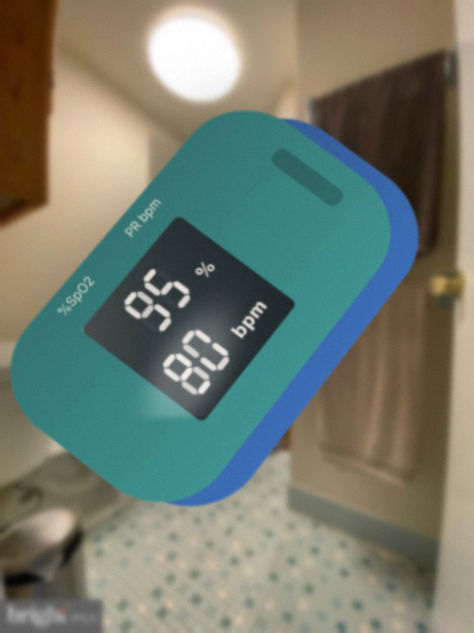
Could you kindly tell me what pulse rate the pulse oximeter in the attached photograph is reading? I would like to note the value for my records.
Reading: 80 bpm
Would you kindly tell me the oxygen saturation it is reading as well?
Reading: 95 %
